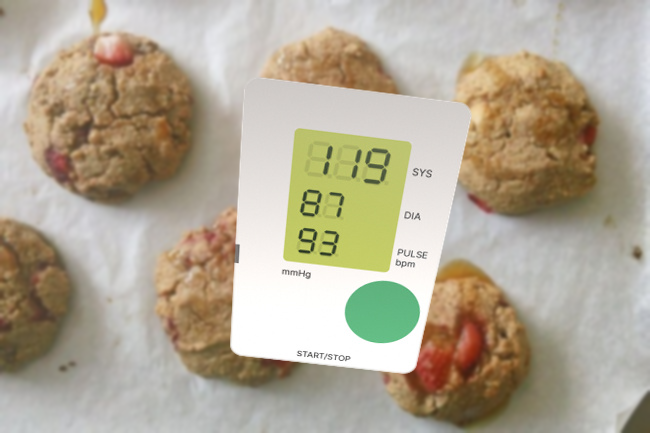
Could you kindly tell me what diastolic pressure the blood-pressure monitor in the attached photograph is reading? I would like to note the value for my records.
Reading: 87 mmHg
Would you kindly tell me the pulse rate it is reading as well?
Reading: 93 bpm
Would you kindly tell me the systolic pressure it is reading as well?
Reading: 119 mmHg
